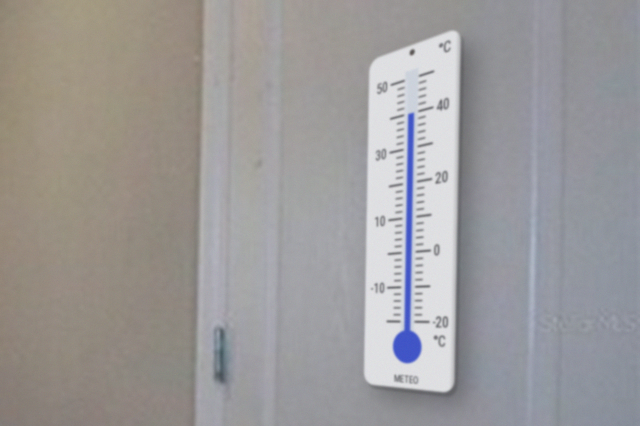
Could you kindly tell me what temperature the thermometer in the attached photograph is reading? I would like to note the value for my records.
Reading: 40 °C
